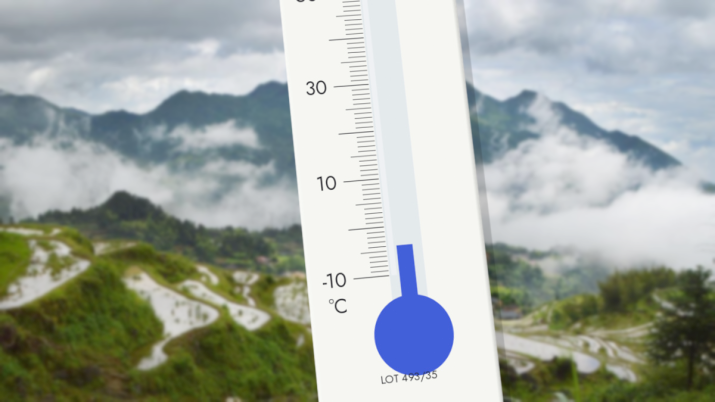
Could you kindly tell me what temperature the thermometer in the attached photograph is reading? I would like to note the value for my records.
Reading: -4 °C
